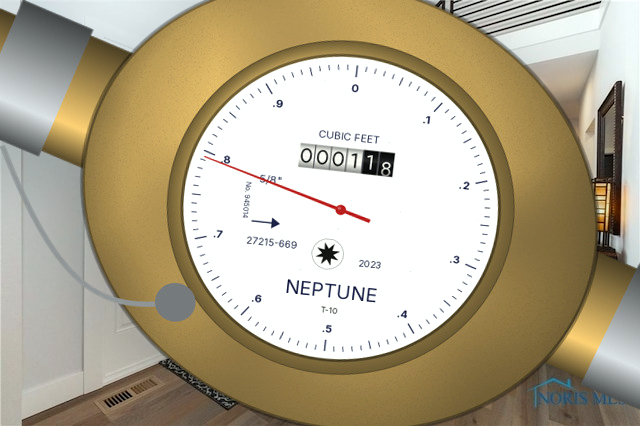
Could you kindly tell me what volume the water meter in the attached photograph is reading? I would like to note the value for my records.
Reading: 117.79 ft³
